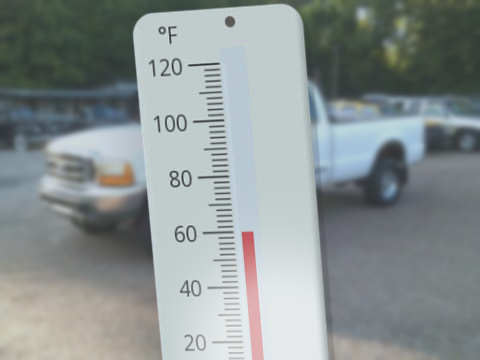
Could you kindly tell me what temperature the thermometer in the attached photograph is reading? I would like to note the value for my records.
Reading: 60 °F
